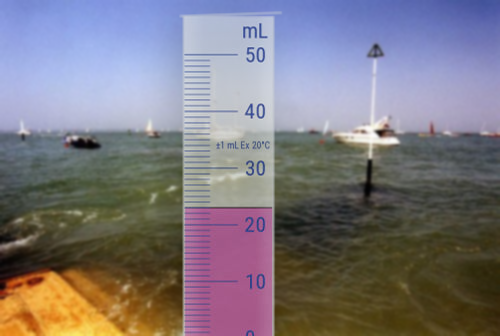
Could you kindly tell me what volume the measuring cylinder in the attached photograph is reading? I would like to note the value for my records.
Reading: 23 mL
